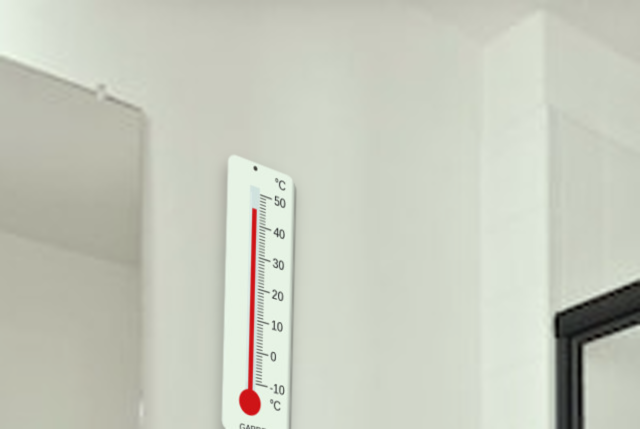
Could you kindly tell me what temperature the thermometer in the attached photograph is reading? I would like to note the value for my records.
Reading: 45 °C
